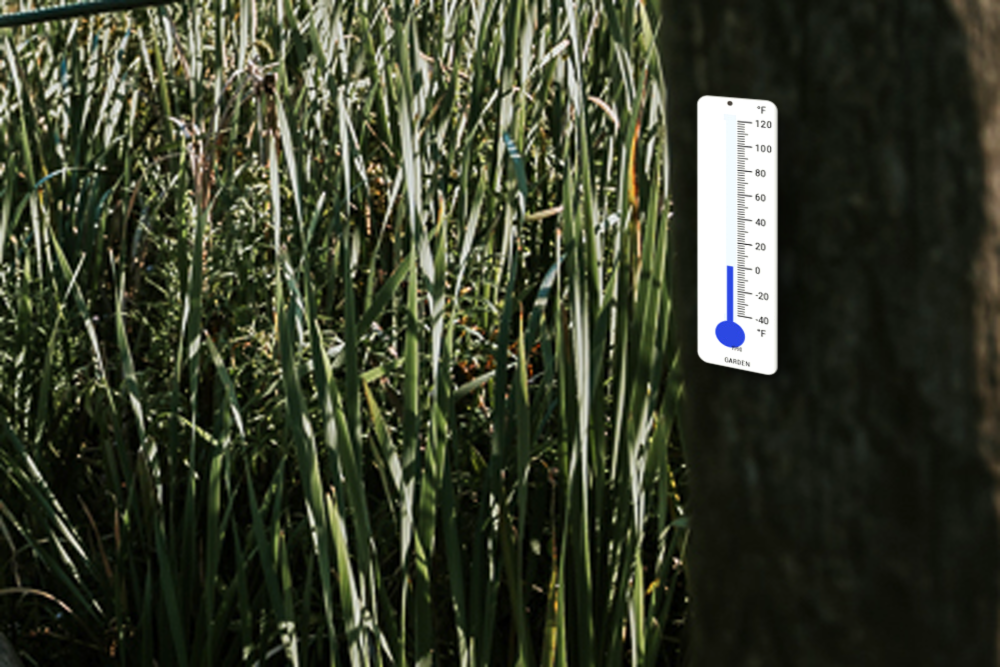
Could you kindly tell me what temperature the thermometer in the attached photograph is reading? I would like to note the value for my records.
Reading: 0 °F
